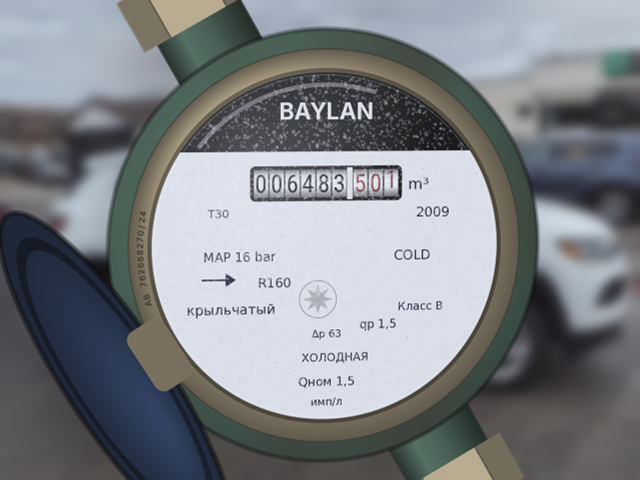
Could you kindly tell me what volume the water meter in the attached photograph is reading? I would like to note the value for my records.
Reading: 6483.501 m³
